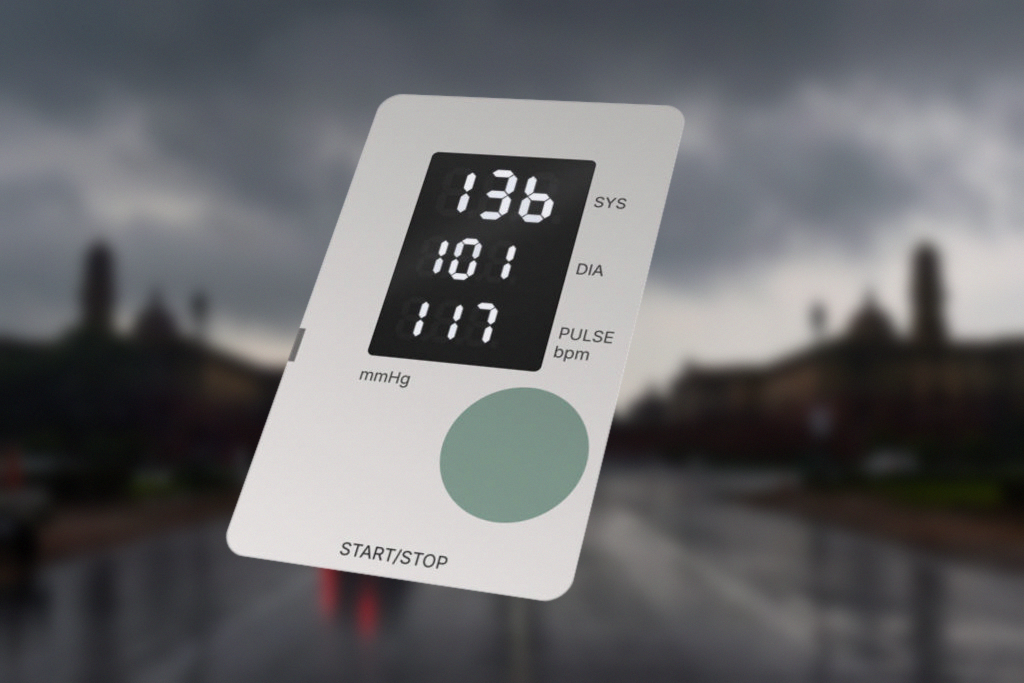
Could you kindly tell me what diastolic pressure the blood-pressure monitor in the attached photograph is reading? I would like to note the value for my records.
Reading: 101 mmHg
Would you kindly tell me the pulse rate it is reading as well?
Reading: 117 bpm
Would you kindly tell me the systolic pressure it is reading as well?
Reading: 136 mmHg
